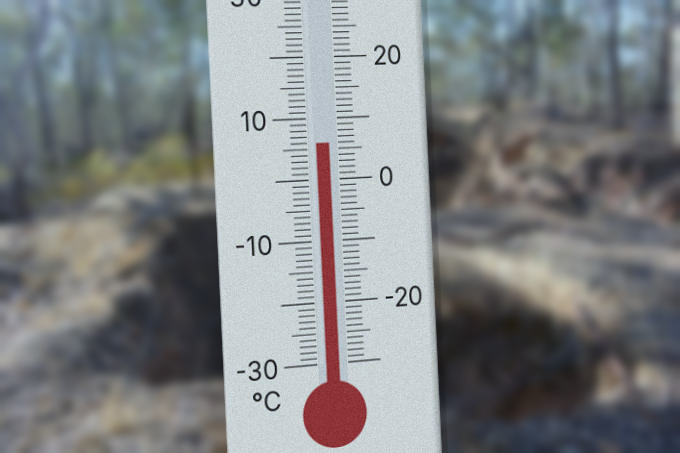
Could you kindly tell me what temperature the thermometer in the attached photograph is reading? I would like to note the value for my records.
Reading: 6 °C
